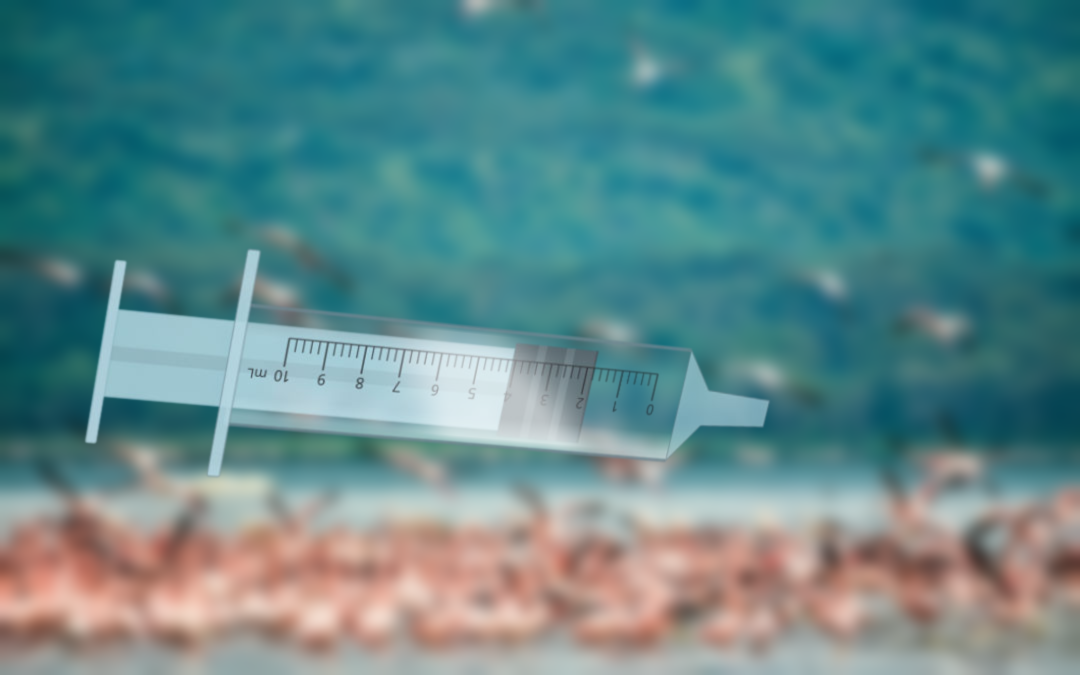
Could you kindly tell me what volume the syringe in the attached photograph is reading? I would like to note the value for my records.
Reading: 1.8 mL
